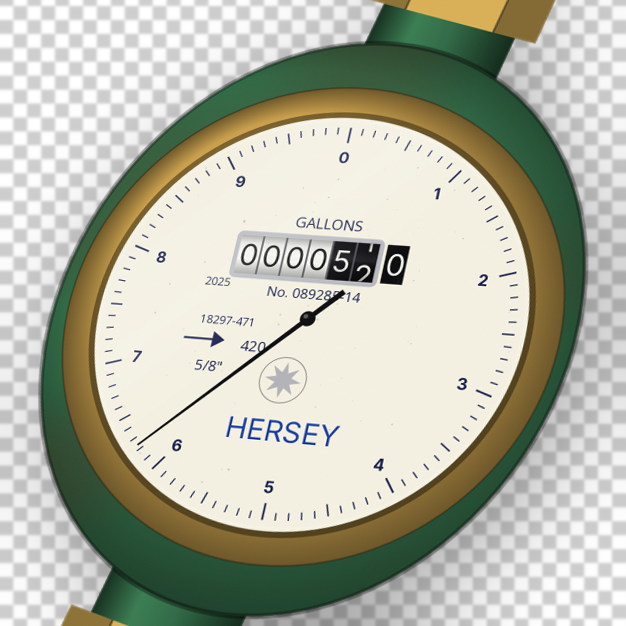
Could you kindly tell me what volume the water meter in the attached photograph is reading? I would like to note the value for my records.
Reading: 516.2 gal
